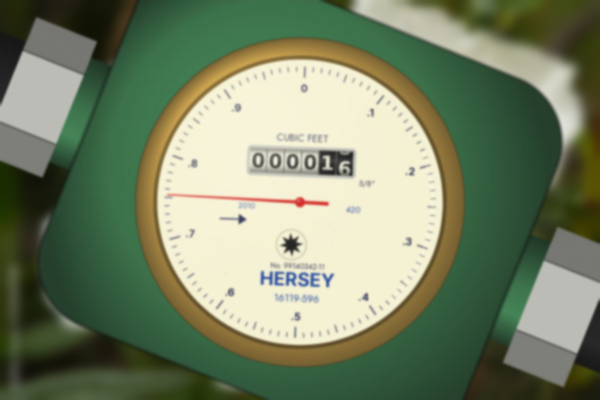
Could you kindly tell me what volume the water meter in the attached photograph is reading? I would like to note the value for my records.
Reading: 15.75 ft³
